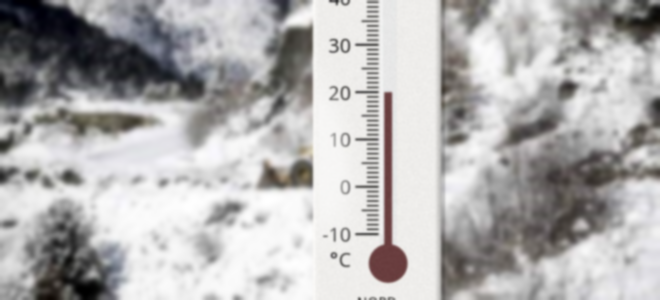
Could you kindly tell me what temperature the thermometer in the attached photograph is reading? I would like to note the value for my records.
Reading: 20 °C
